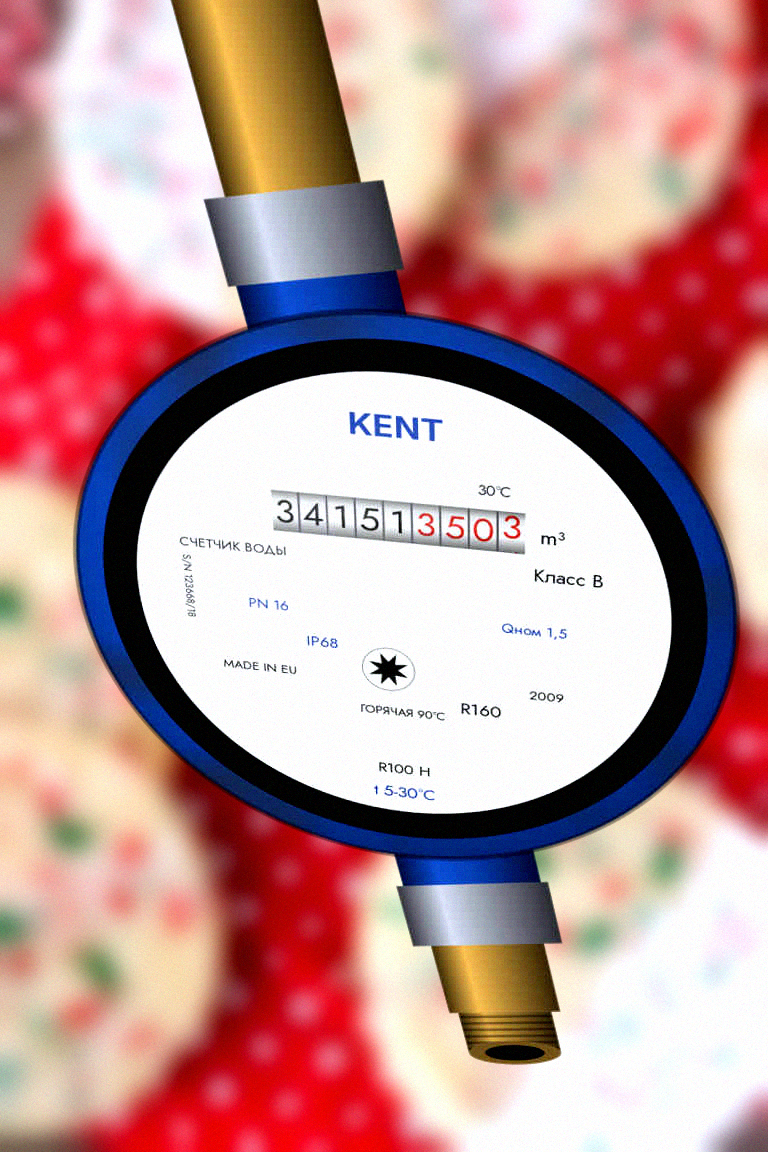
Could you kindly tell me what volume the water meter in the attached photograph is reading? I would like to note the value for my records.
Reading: 34151.3503 m³
